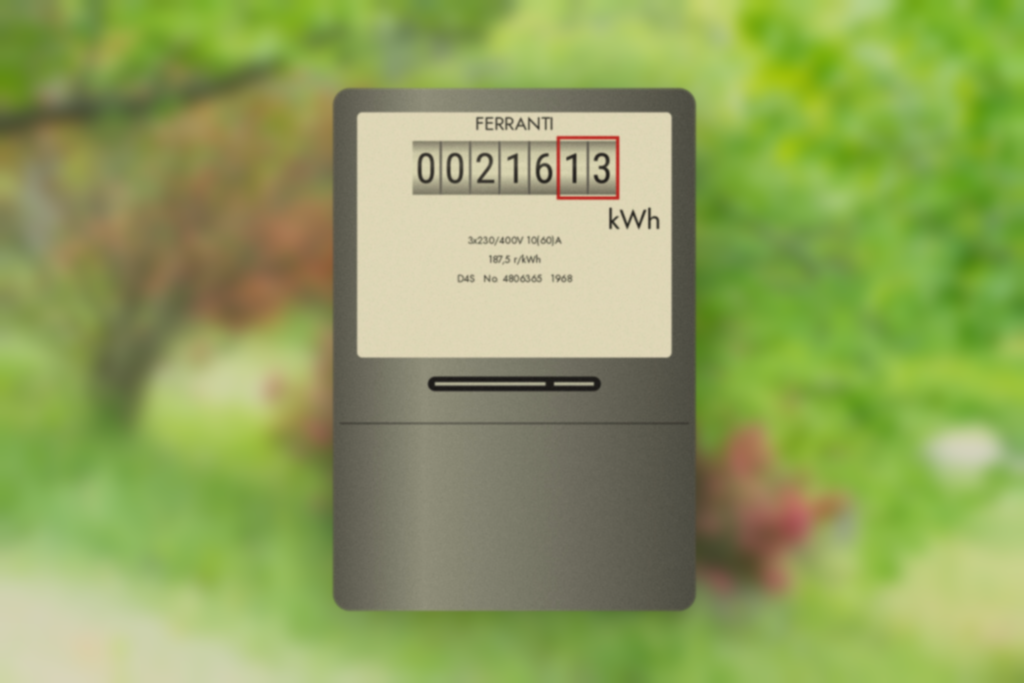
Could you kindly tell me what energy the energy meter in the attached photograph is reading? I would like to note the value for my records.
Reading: 216.13 kWh
